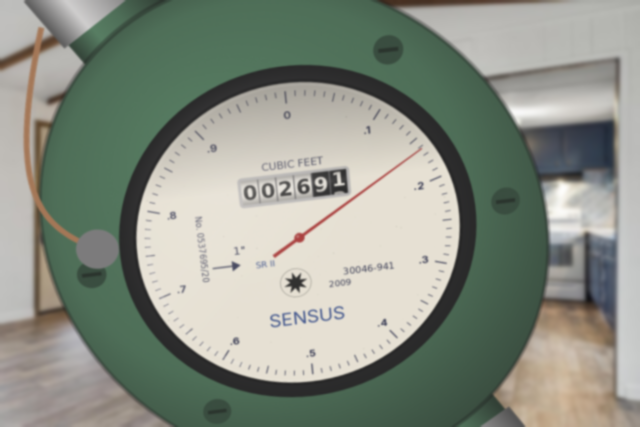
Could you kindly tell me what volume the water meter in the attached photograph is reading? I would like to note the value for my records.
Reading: 2691.16 ft³
